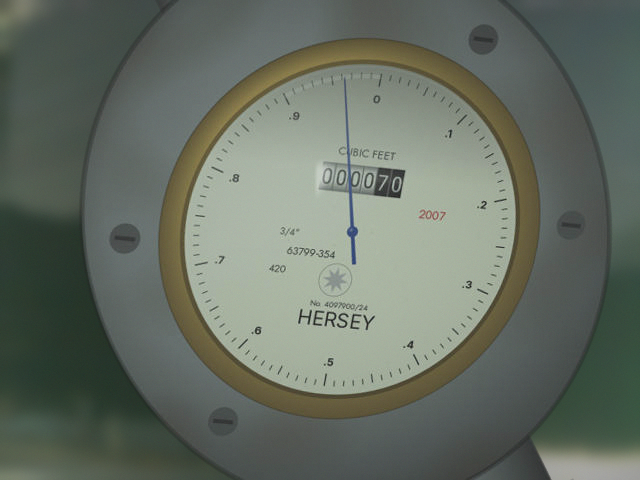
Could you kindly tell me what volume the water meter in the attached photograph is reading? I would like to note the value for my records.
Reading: 69.96 ft³
